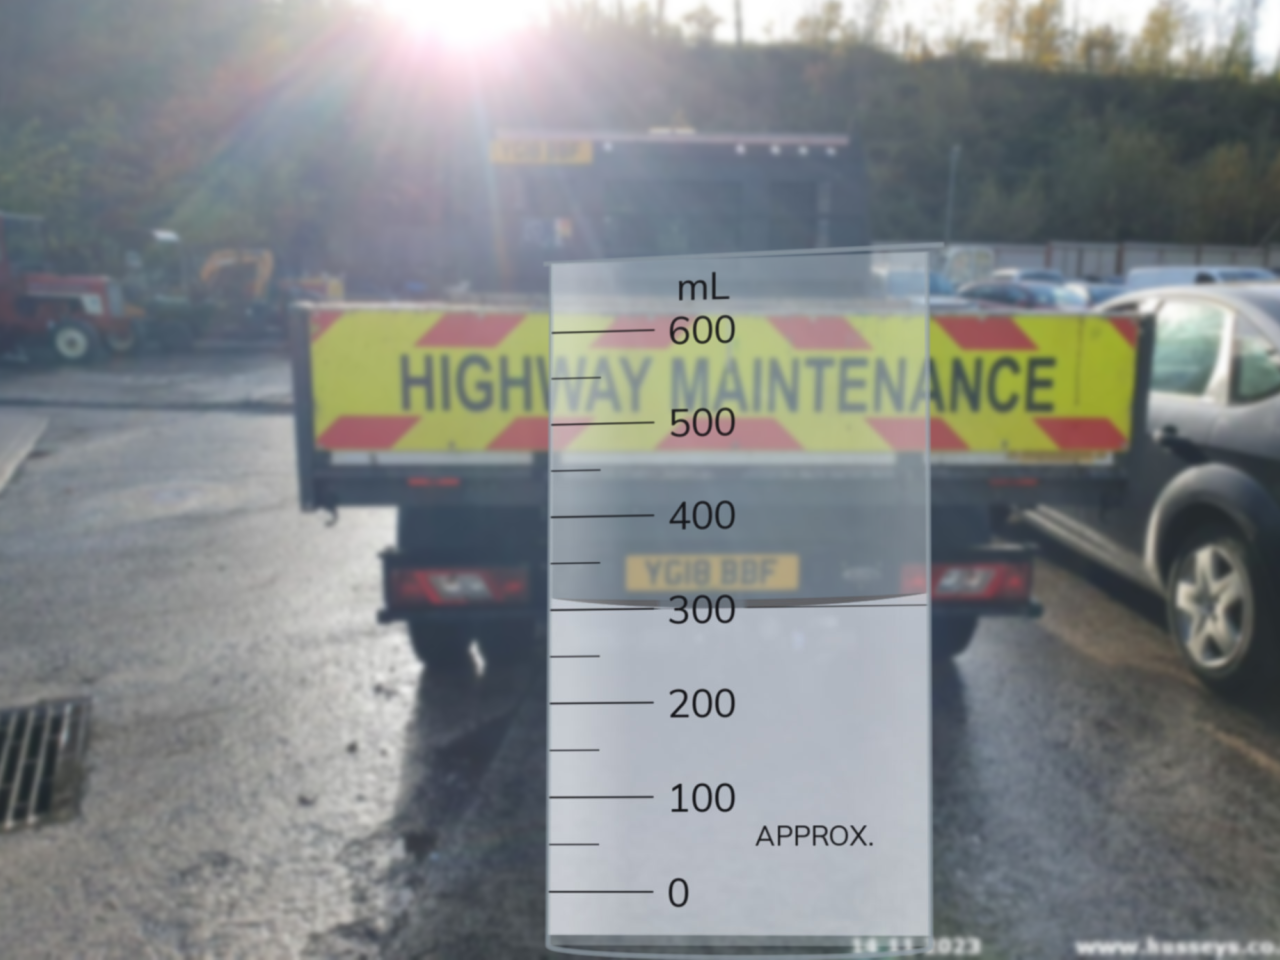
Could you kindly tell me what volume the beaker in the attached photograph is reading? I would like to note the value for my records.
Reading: 300 mL
